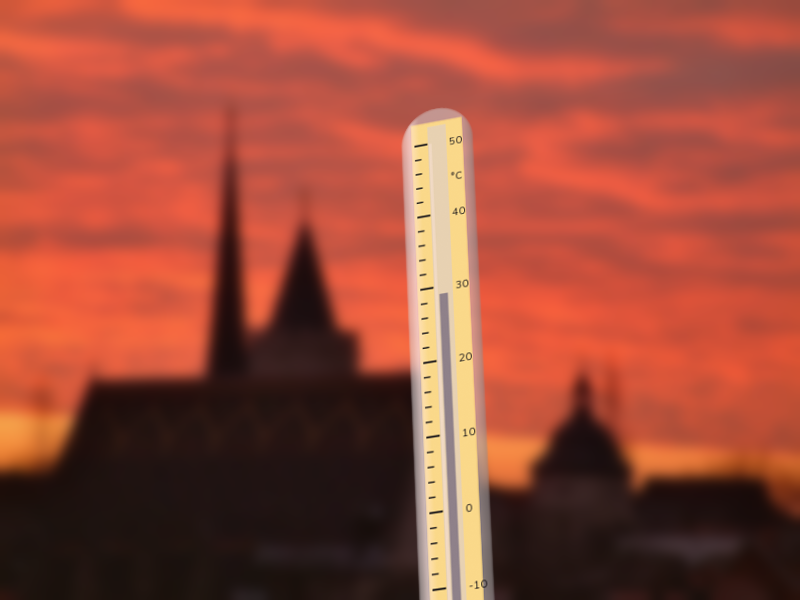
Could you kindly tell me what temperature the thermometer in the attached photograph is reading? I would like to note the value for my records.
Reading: 29 °C
